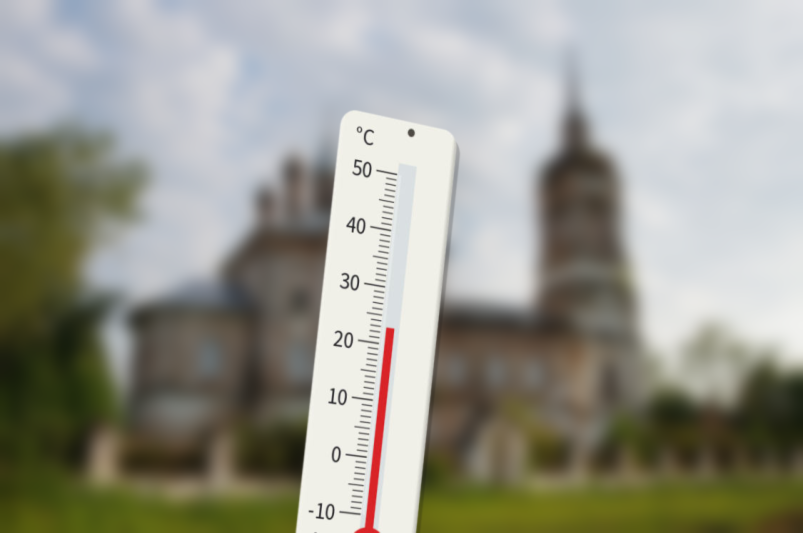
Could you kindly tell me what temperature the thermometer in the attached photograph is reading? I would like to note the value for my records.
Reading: 23 °C
